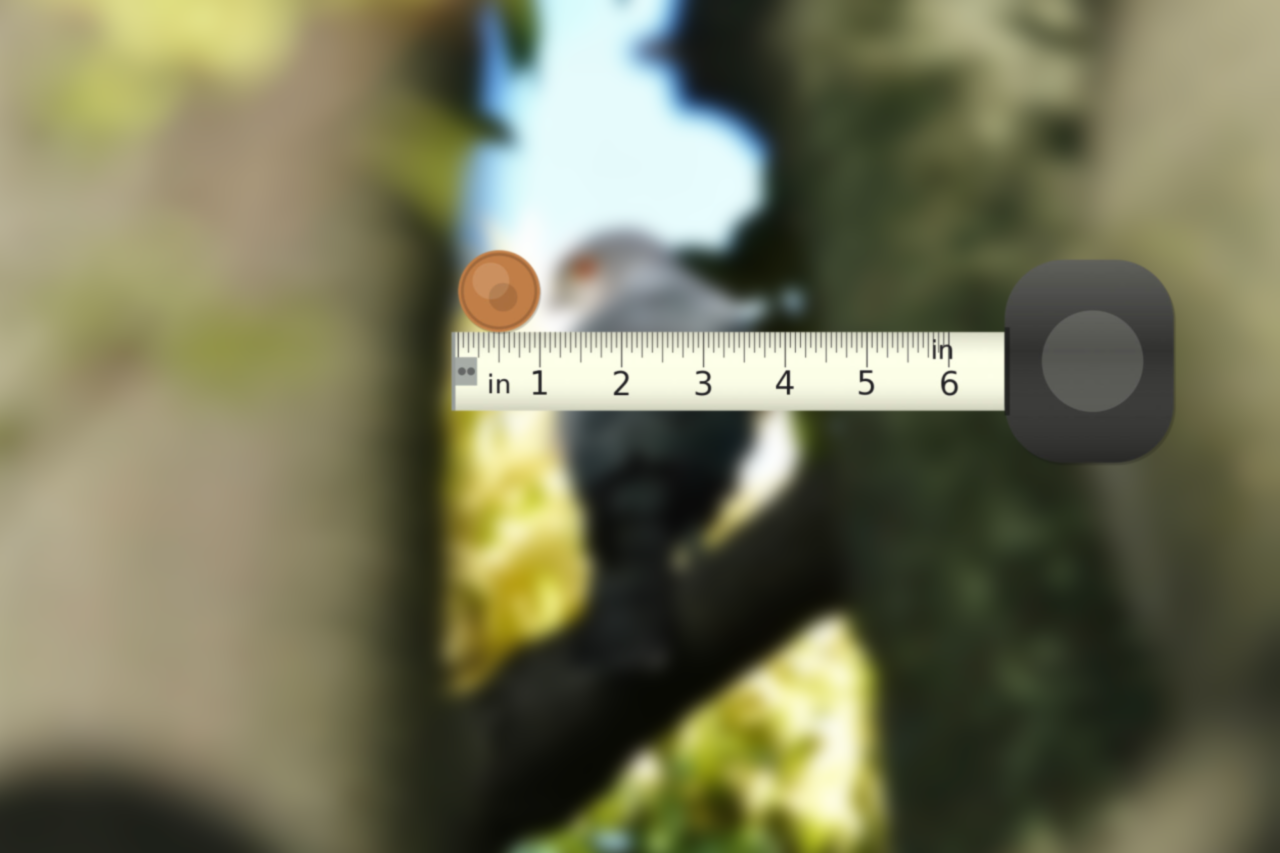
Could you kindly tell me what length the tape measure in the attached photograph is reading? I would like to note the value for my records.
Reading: 1 in
